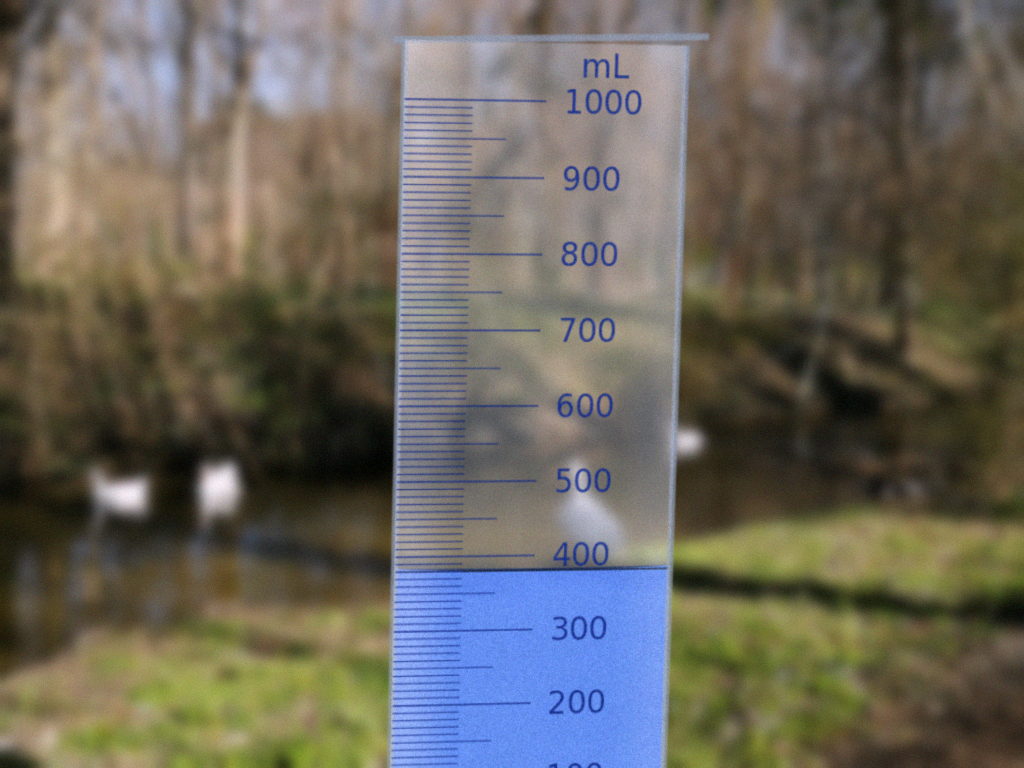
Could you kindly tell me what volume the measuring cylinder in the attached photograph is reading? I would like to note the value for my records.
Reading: 380 mL
